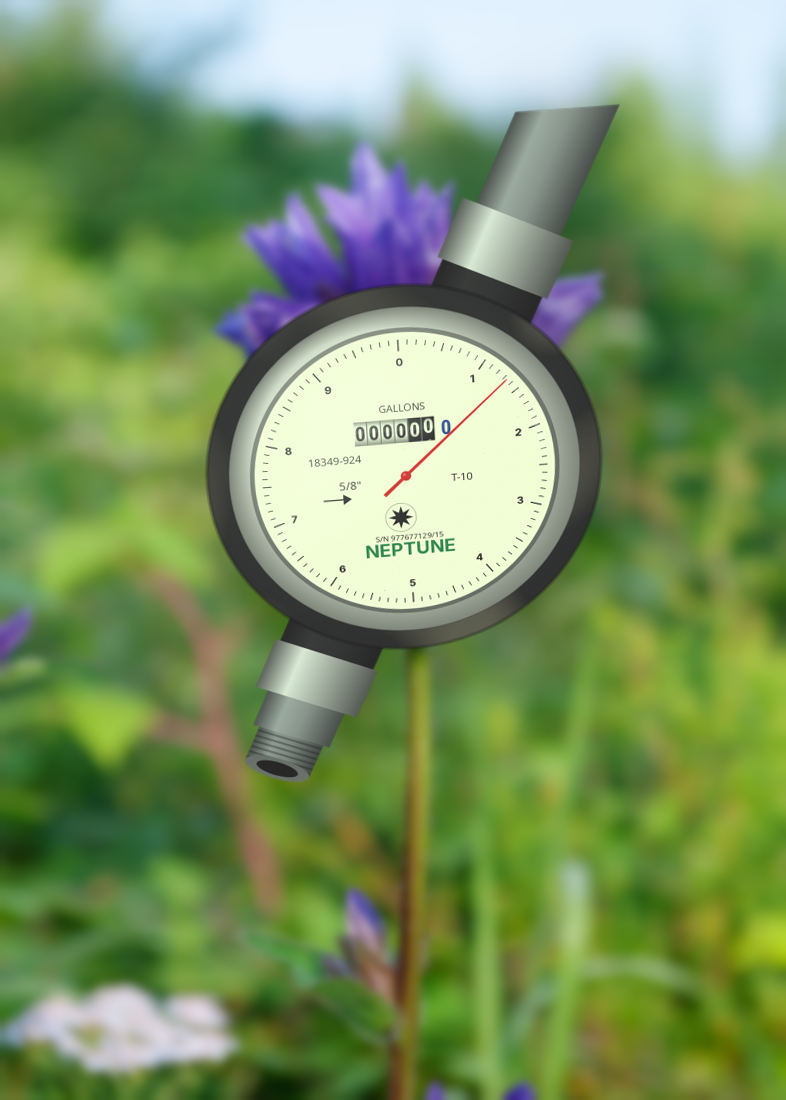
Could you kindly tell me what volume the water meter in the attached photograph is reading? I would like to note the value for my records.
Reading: 1.3 gal
